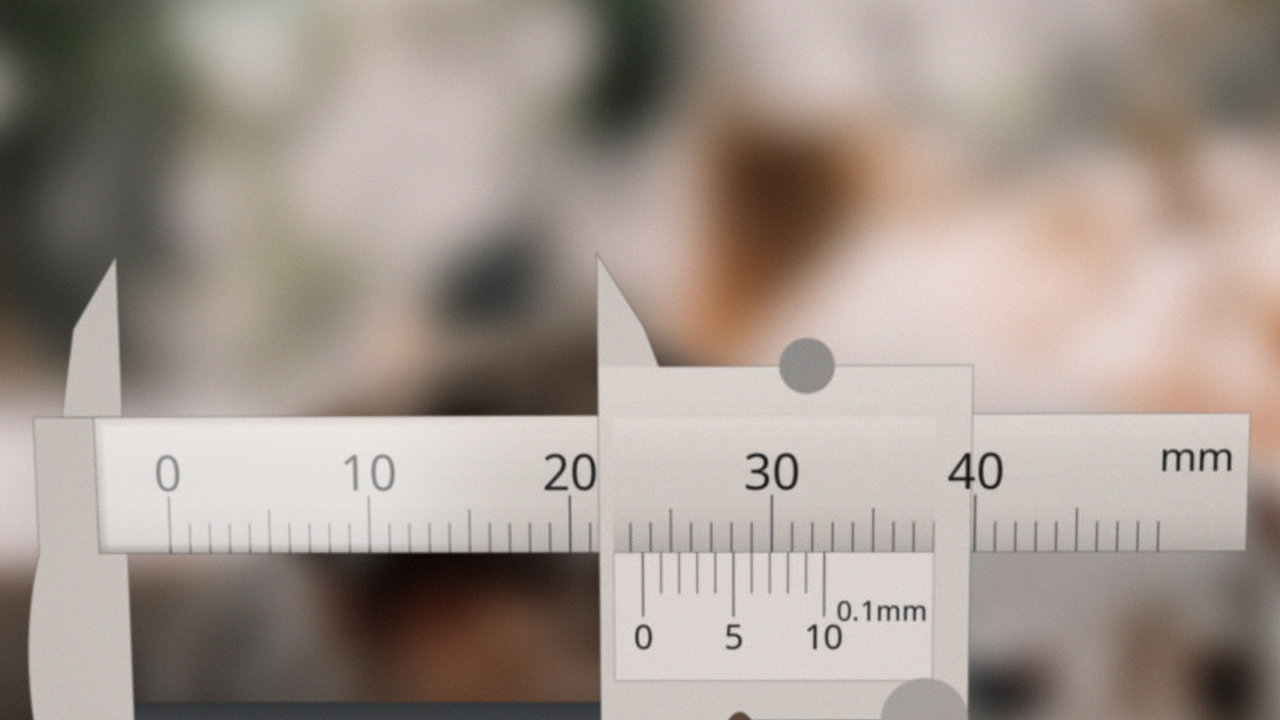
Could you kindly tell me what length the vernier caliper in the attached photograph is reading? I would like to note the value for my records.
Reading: 23.6 mm
